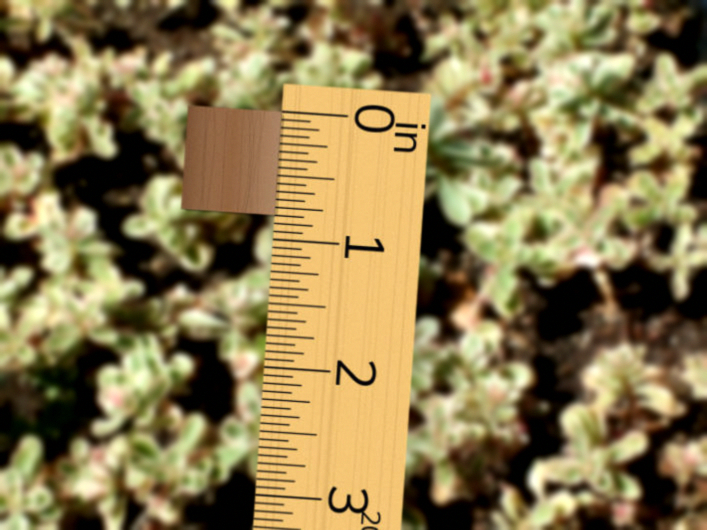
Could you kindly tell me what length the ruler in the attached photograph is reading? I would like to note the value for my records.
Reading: 0.8125 in
